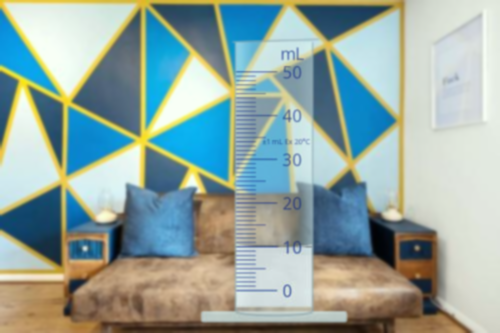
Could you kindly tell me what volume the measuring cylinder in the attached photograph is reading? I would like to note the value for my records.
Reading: 10 mL
